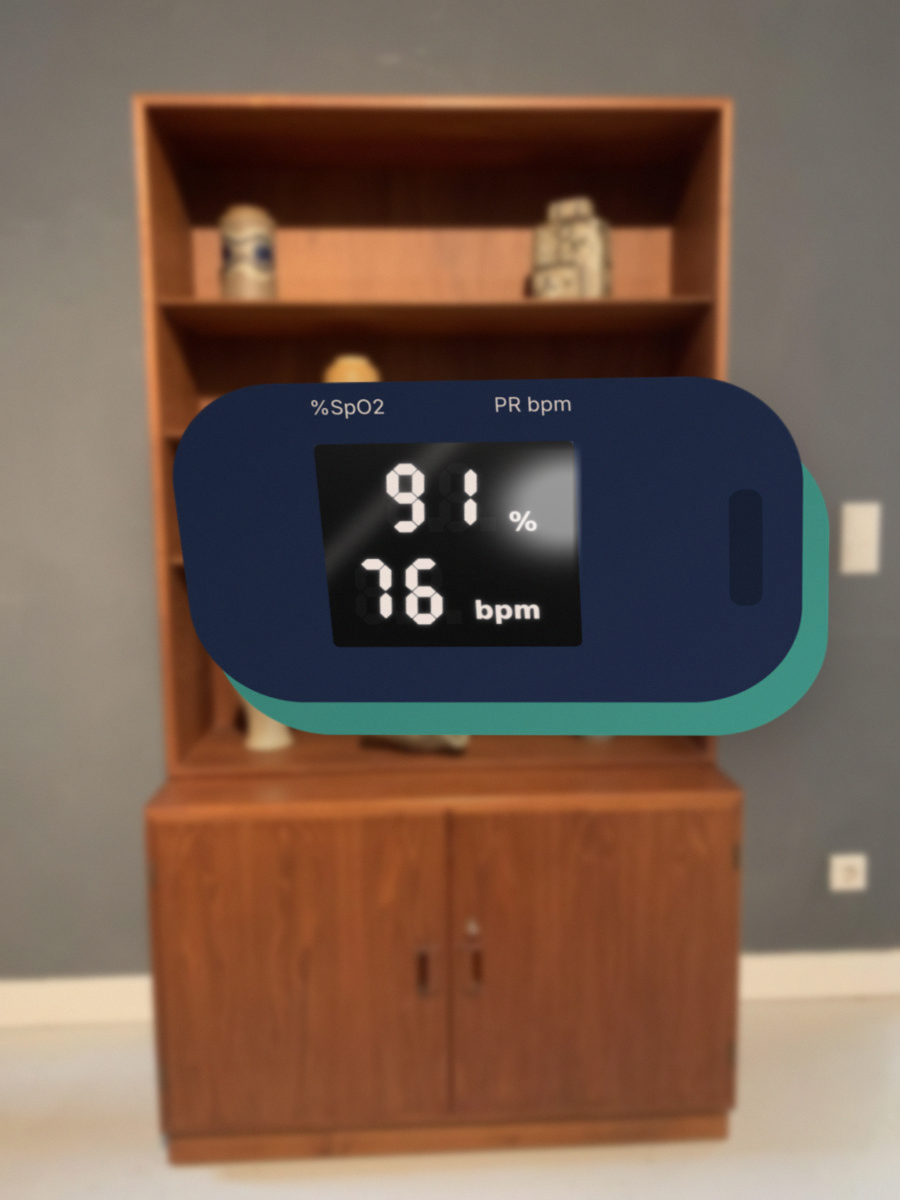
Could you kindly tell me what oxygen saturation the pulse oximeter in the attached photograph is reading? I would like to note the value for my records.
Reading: 91 %
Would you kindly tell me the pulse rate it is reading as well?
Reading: 76 bpm
